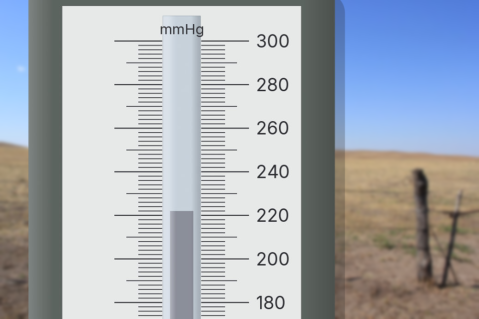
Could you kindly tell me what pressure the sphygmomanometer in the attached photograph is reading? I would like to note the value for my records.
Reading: 222 mmHg
